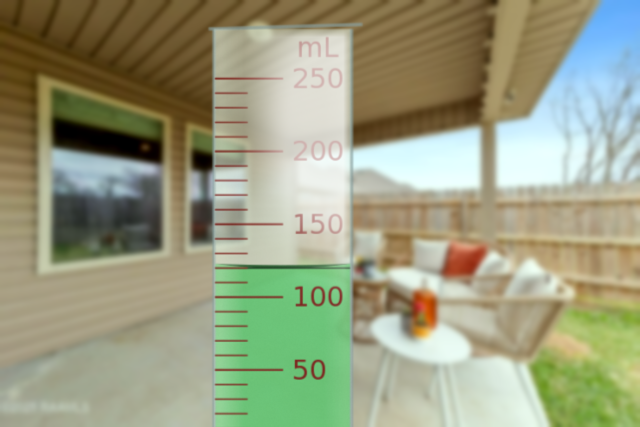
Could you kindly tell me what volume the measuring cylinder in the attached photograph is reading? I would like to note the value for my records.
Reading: 120 mL
